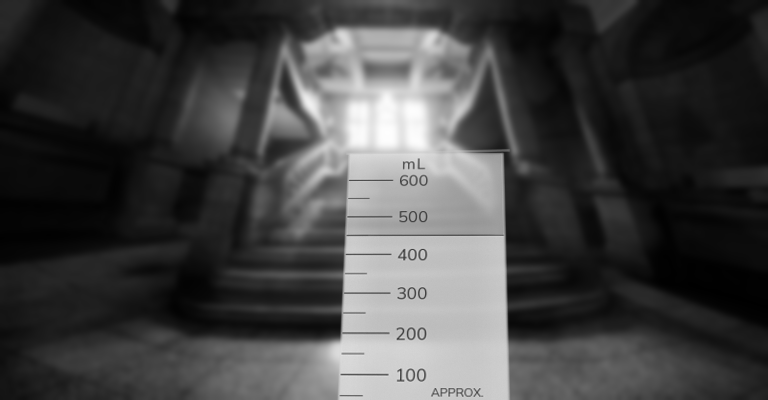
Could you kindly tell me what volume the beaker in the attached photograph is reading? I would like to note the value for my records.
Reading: 450 mL
